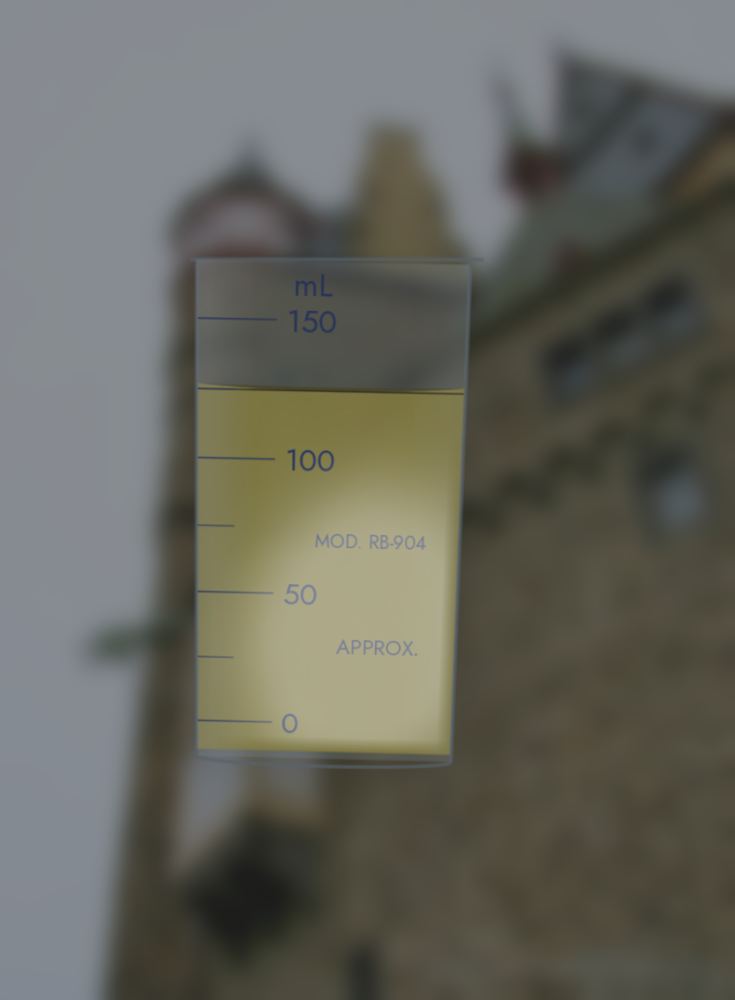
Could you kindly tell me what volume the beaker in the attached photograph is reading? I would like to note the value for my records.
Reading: 125 mL
